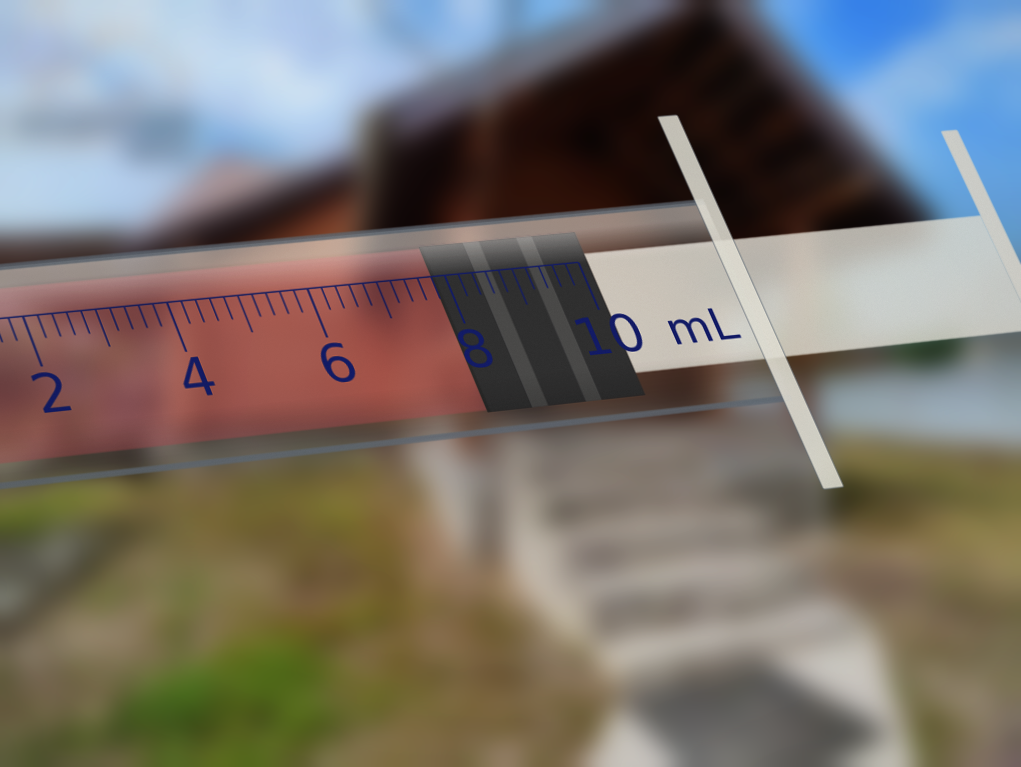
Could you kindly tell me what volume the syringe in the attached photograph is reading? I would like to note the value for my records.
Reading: 7.8 mL
